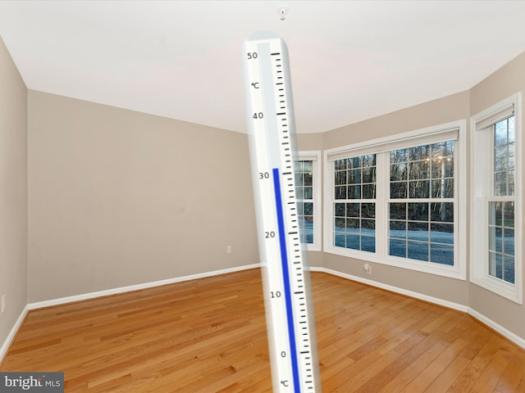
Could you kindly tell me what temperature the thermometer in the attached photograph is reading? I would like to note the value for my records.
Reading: 31 °C
